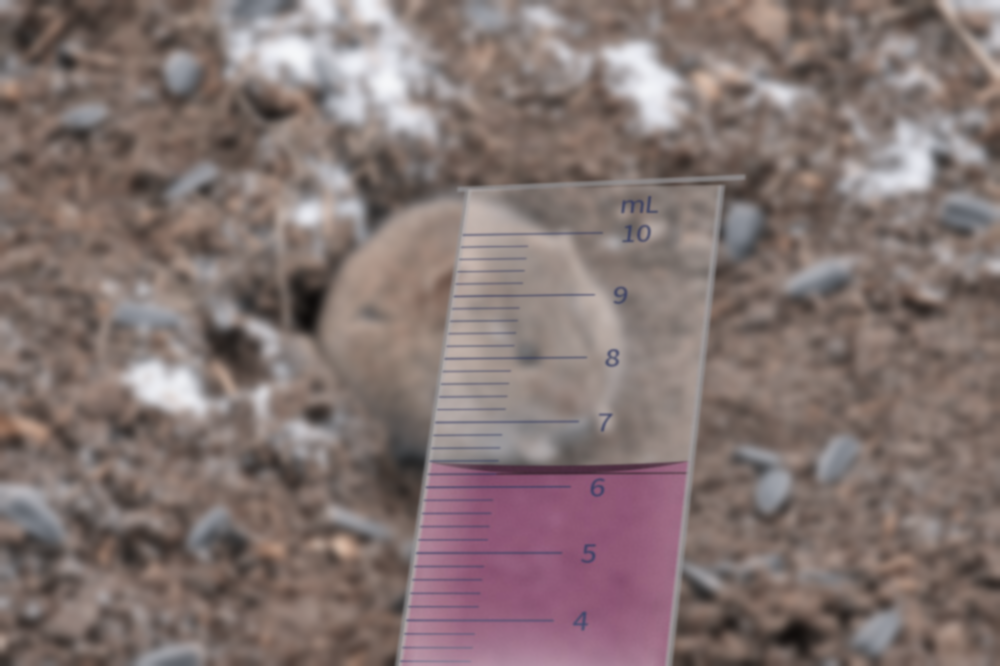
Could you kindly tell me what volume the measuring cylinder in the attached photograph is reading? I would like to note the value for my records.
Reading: 6.2 mL
